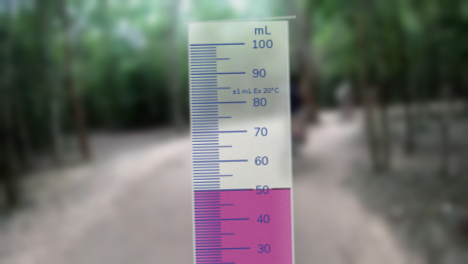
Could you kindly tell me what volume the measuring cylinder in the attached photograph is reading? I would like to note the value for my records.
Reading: 50 mL
